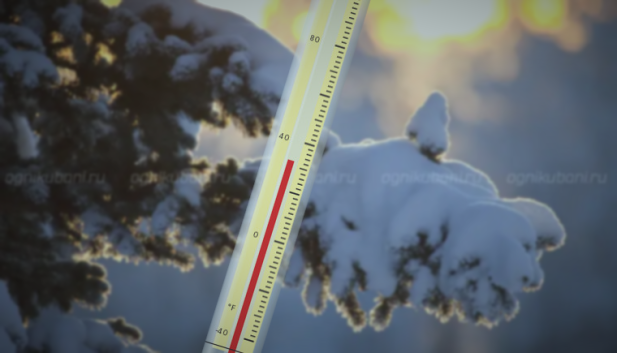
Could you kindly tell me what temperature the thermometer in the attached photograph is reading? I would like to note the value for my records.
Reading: 32 °F
